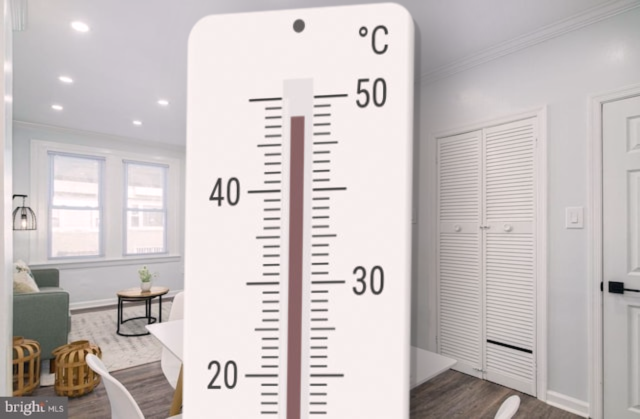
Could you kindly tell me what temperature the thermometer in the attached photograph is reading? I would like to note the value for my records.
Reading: 48 °C
